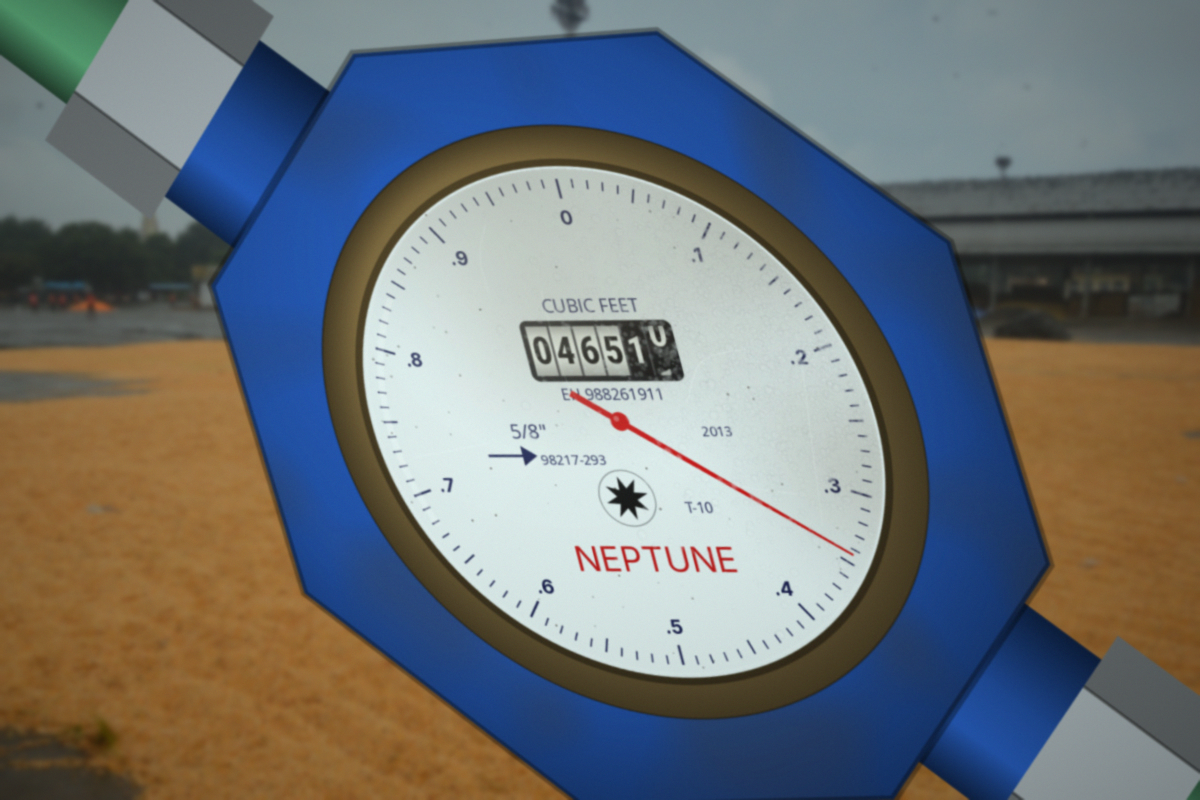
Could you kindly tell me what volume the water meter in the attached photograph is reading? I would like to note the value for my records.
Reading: 46510.34 ft³
